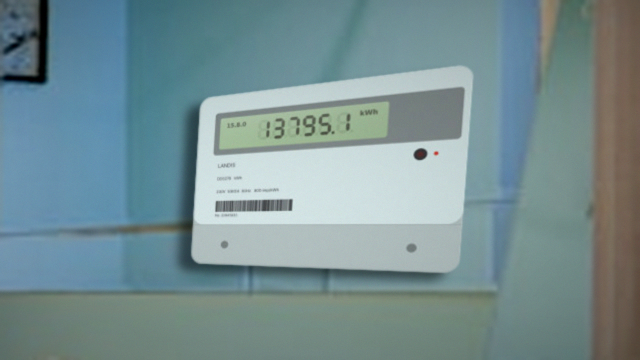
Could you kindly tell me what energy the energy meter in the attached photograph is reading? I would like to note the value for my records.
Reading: 13795.1 kWh
